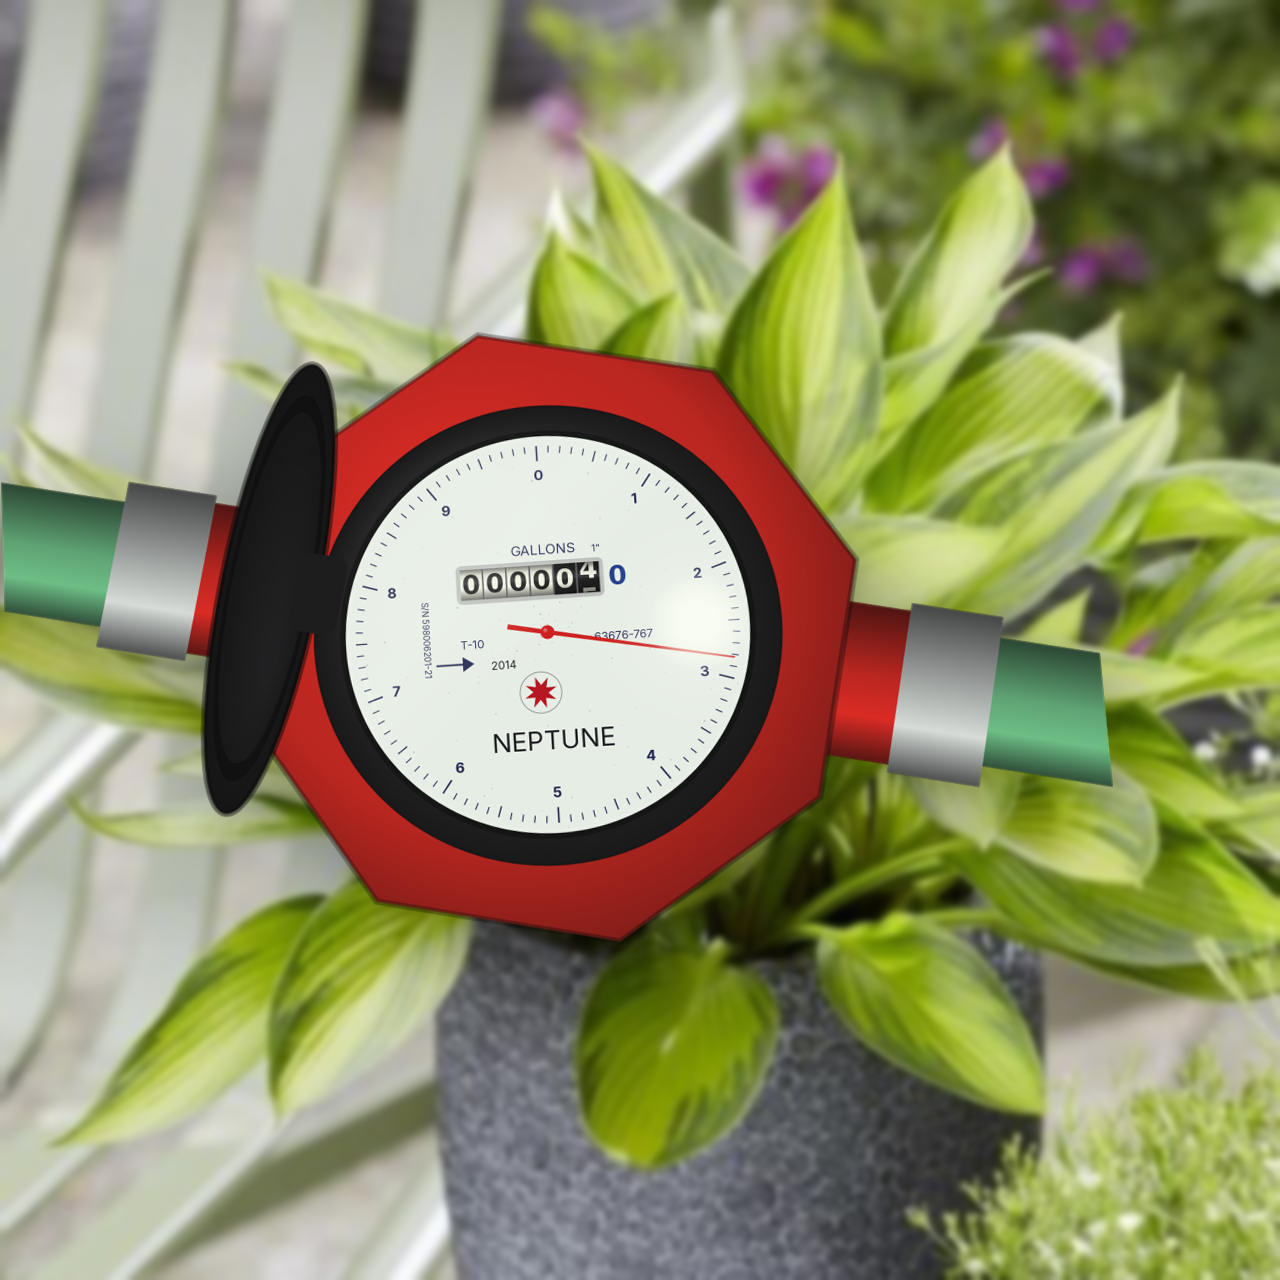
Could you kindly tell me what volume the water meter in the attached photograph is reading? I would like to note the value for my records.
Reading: 42.8 gal
